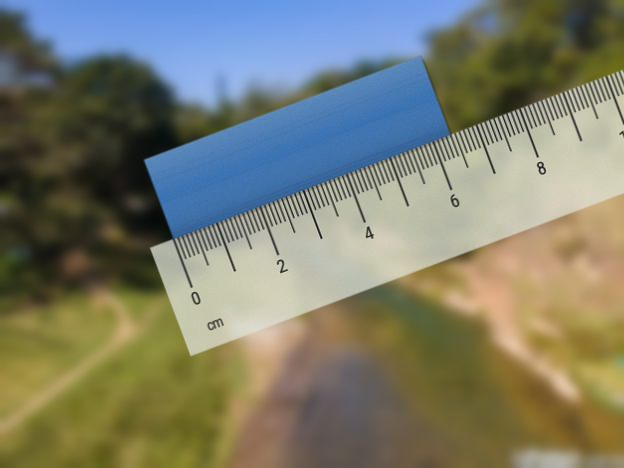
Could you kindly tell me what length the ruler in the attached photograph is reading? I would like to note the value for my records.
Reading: 6.4 cm
